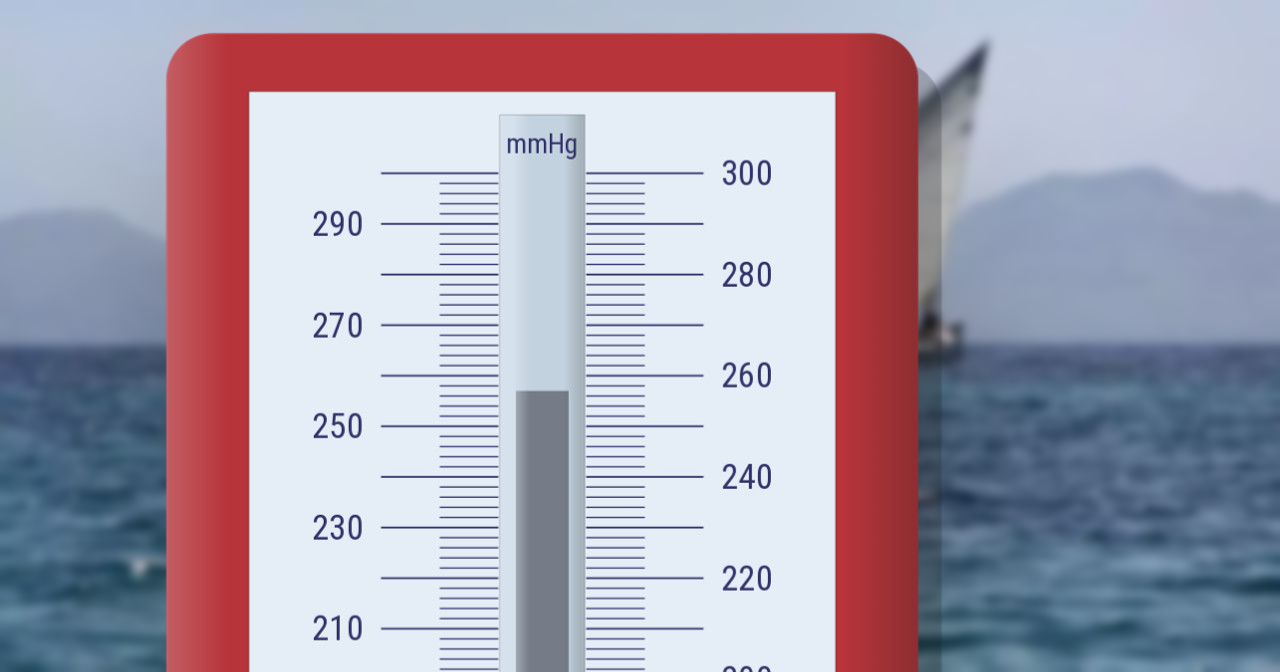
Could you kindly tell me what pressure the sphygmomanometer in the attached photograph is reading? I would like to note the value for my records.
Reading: 257 mmHg
